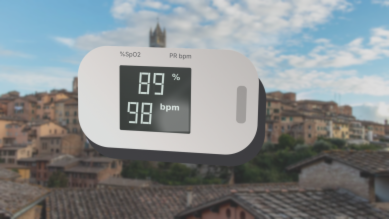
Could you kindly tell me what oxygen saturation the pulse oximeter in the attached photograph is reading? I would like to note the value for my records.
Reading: 89 %
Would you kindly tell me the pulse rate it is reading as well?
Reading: 98 bpm
